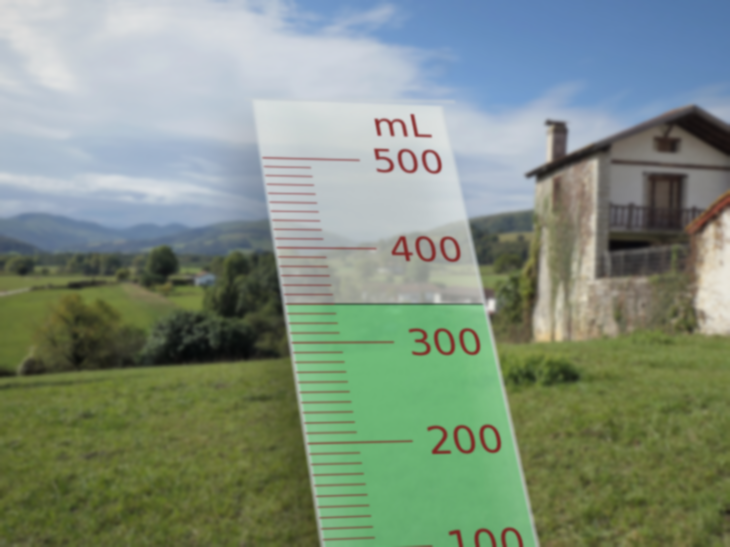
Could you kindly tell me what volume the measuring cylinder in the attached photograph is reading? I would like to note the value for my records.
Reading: 340 mL
